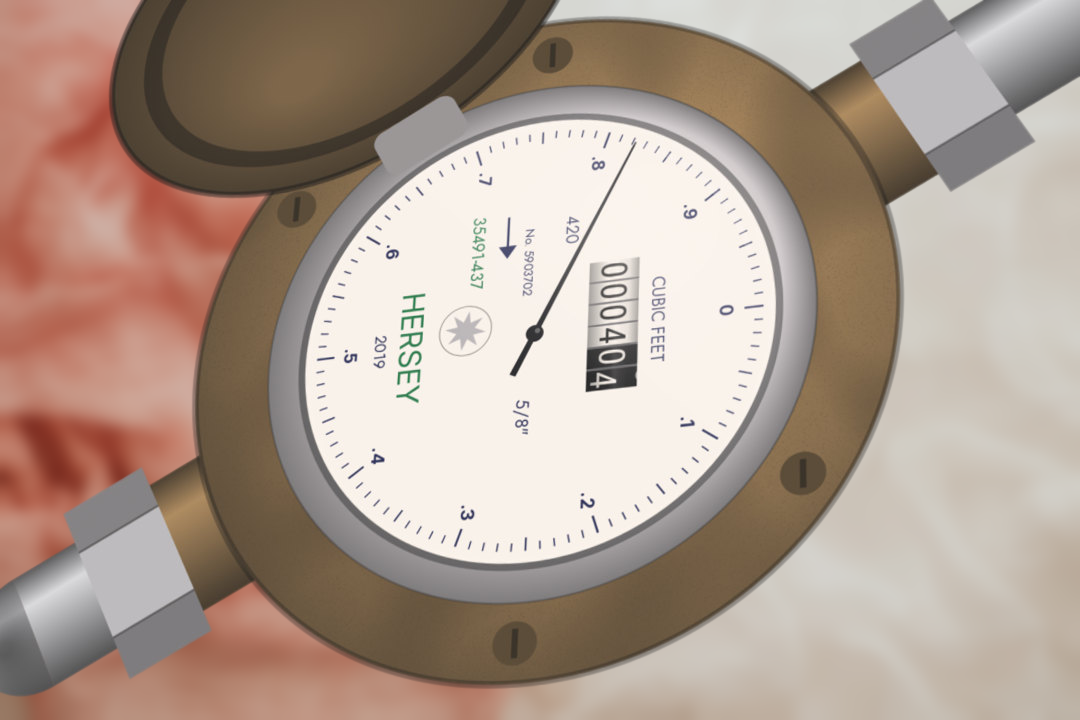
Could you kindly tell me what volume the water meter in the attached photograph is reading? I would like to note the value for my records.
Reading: 403.82 ft³
